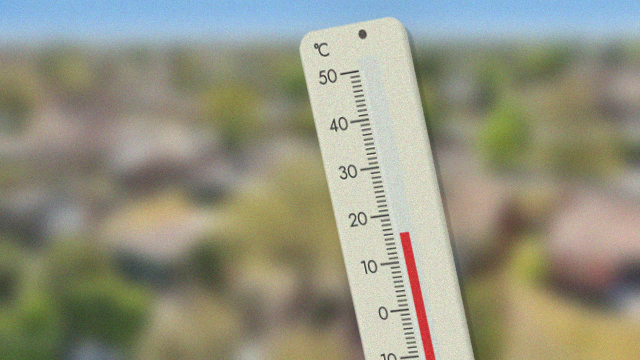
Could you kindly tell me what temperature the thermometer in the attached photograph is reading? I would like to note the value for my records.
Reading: 16 °C
